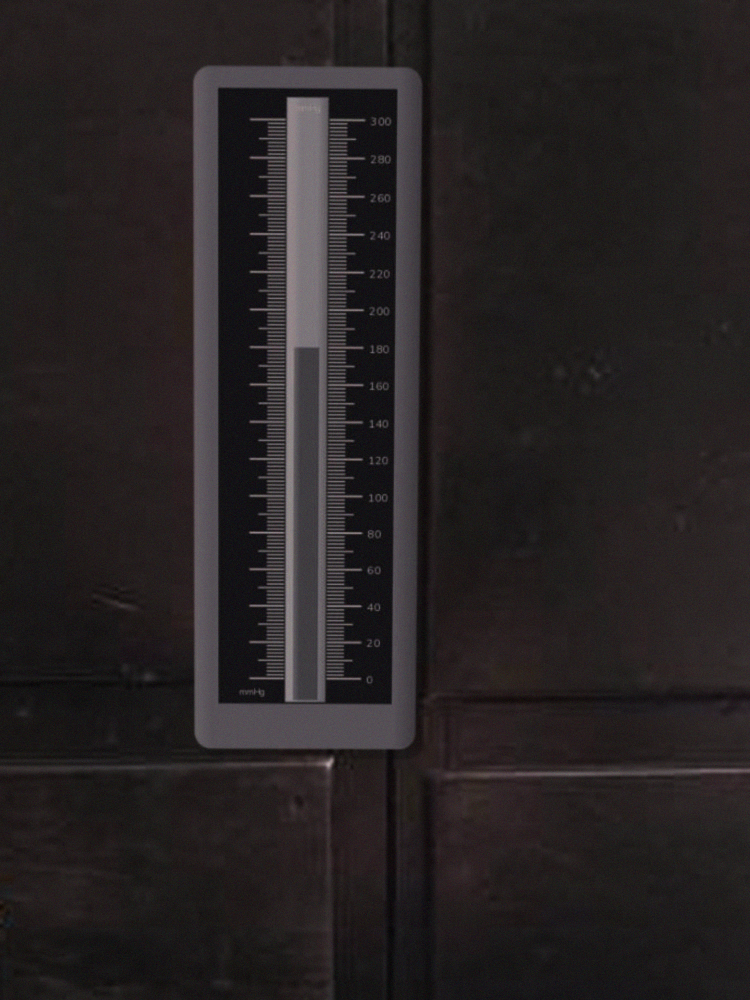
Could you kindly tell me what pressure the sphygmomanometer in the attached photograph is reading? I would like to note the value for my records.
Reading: 180 mmHg
